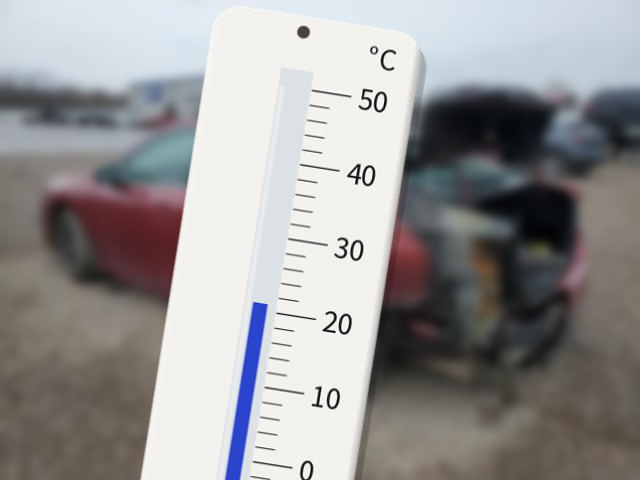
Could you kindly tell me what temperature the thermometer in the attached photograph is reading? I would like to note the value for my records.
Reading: 21 °C
